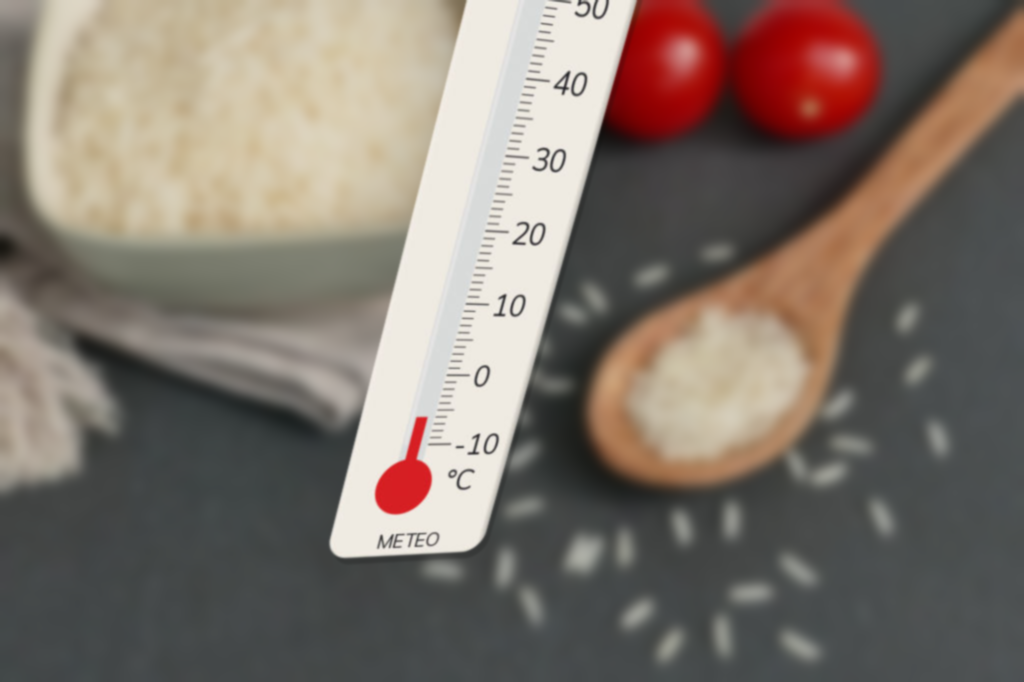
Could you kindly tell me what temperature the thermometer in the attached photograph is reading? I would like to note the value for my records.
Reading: -6 °C
